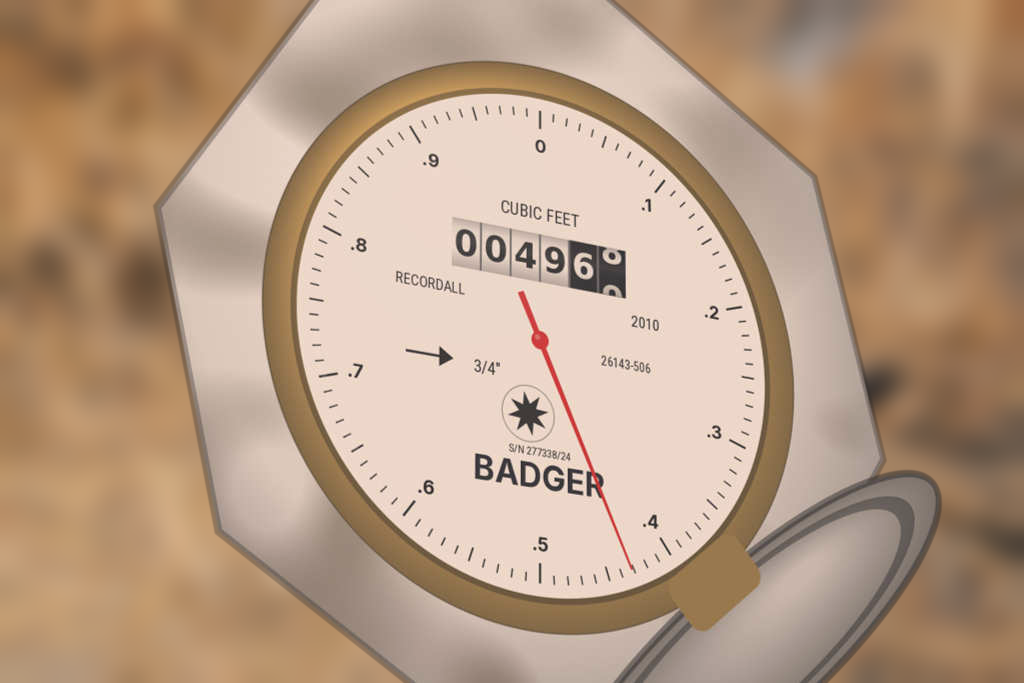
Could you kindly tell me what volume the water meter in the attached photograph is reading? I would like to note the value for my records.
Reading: 4968.43 ft³
